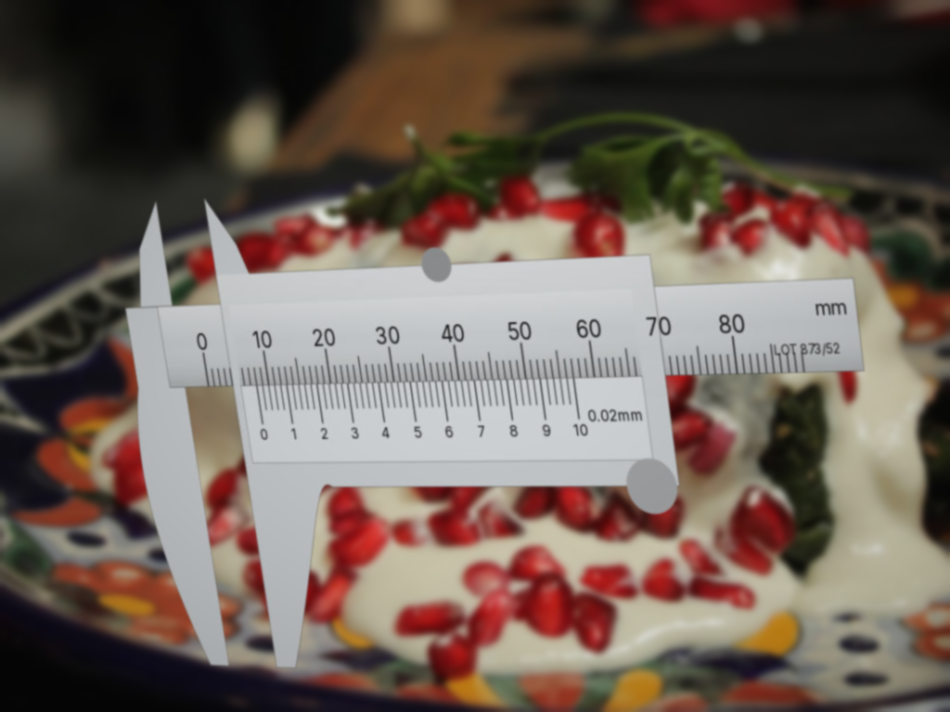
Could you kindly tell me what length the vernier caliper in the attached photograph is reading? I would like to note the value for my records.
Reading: 8.0 mm
